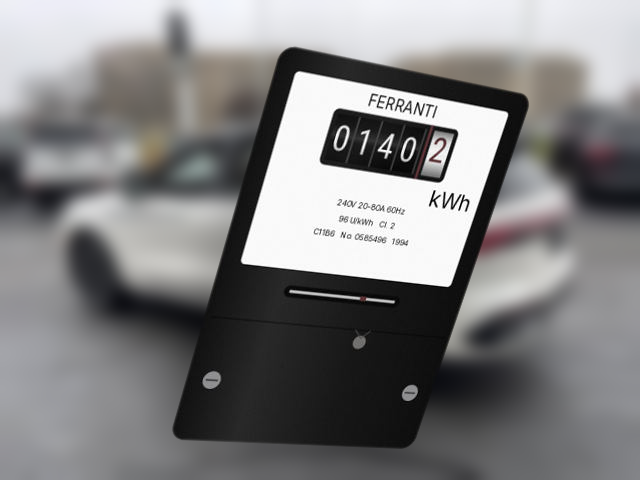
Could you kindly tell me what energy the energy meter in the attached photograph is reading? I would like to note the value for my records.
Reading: 140.2 kWh
